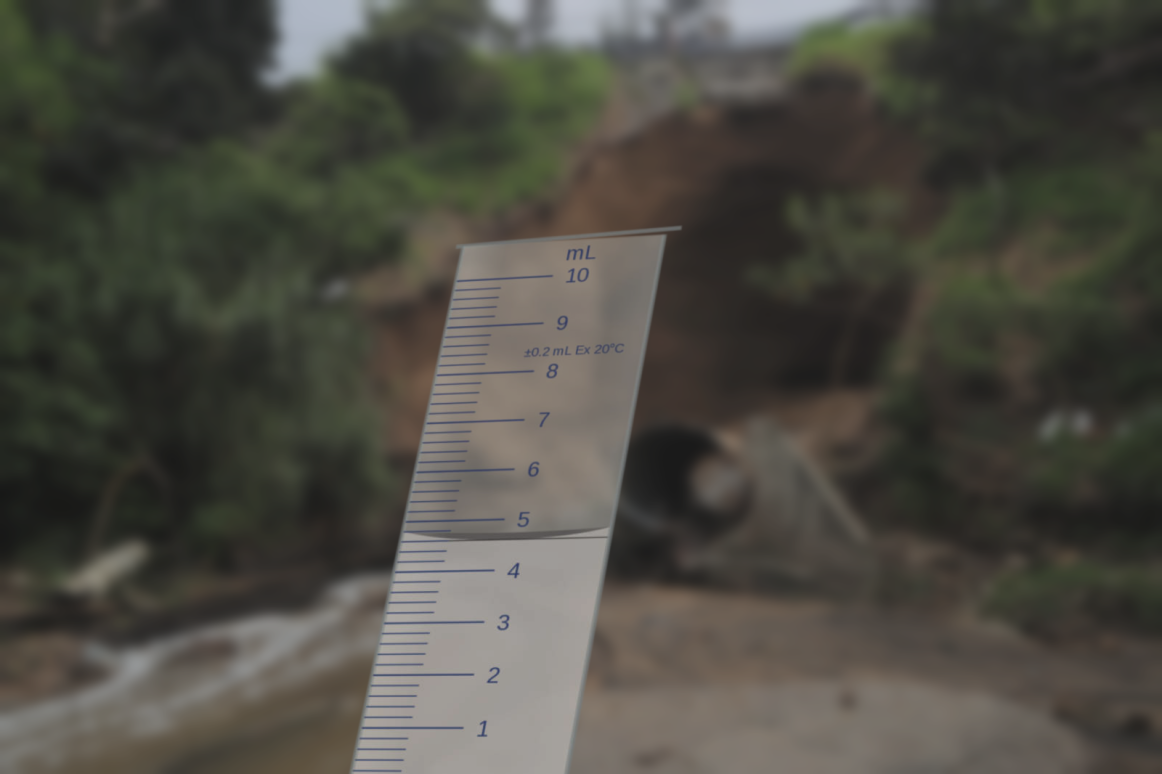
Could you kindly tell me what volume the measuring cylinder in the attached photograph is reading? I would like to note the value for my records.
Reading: 4.6 mL
